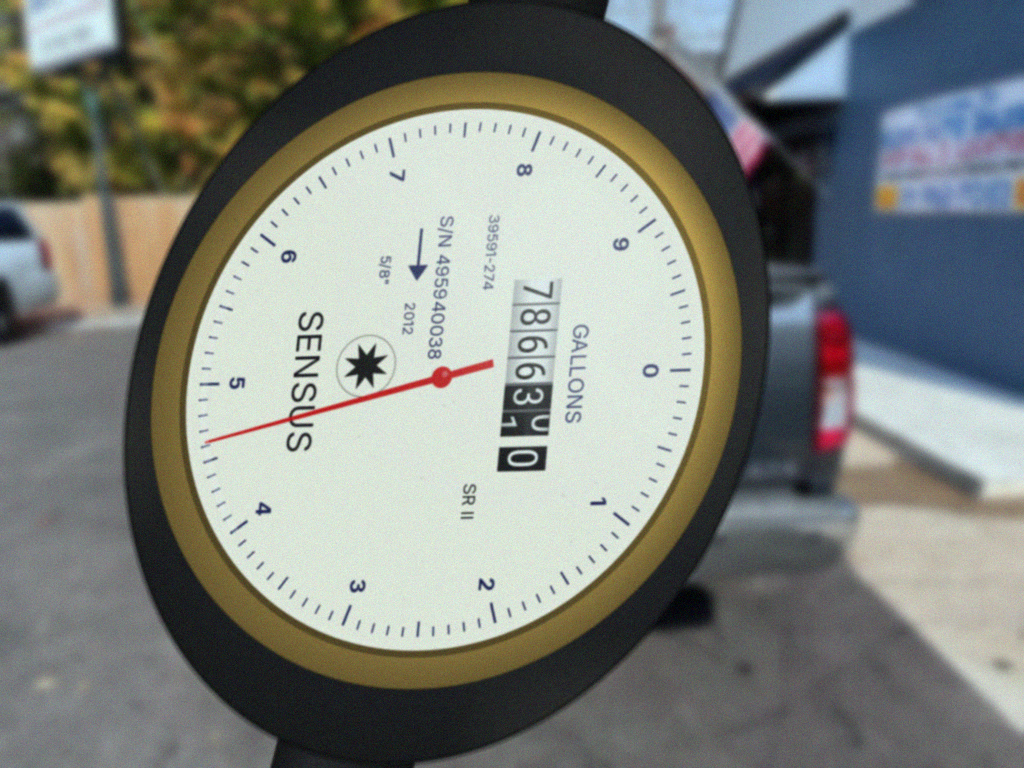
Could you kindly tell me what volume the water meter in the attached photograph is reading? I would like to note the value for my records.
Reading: 7866304.6 gal
